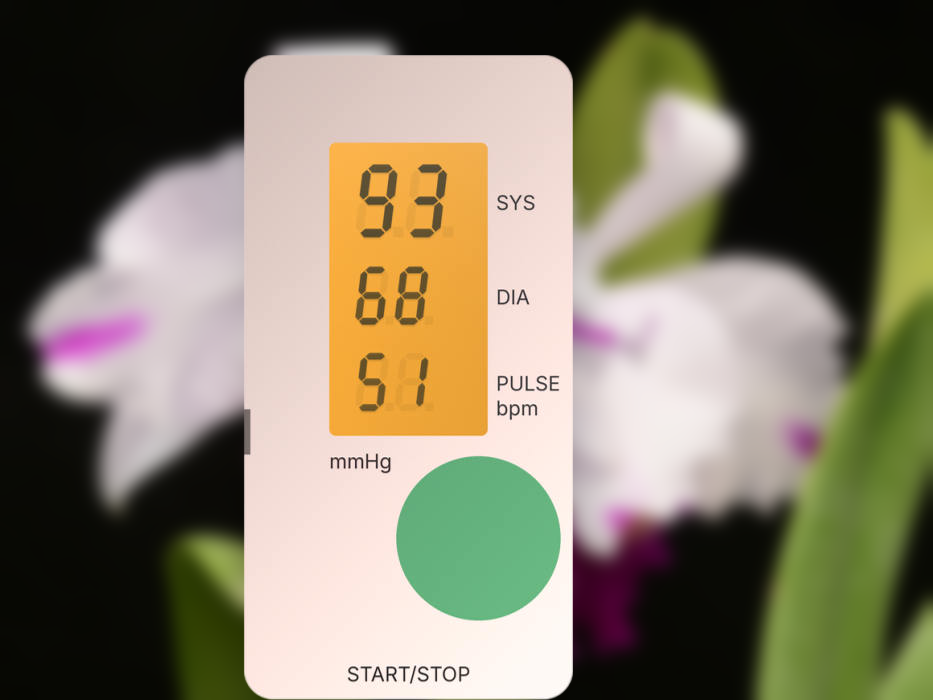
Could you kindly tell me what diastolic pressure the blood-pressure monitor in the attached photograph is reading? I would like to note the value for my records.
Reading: 68 mmHg
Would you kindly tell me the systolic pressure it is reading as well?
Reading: 93 mmHg
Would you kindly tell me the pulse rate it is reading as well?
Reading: 51 bpm
